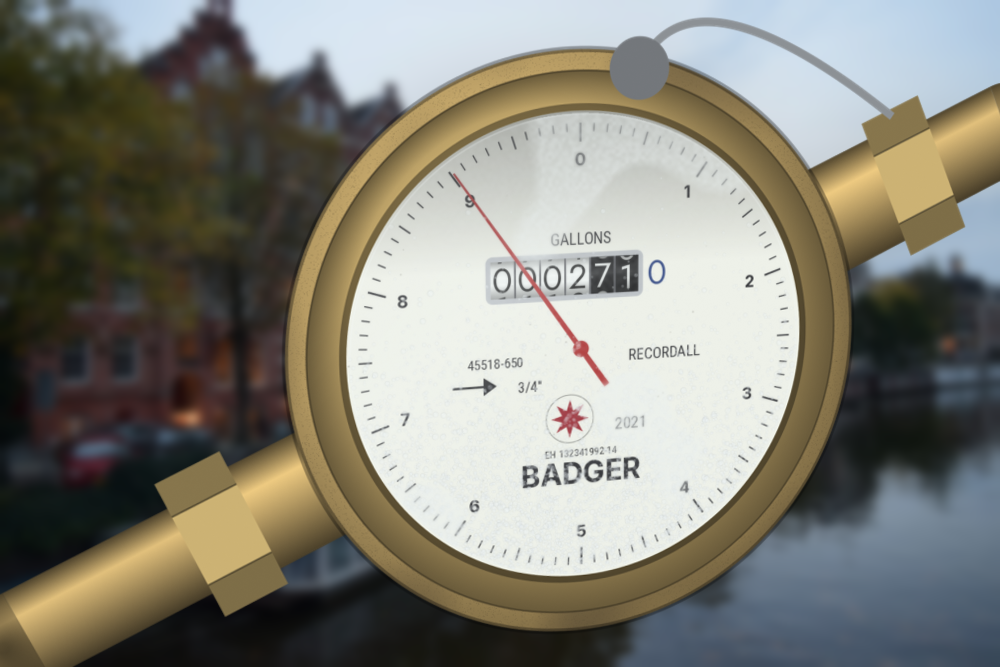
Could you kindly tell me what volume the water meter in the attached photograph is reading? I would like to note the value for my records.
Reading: 2709.0 gal
